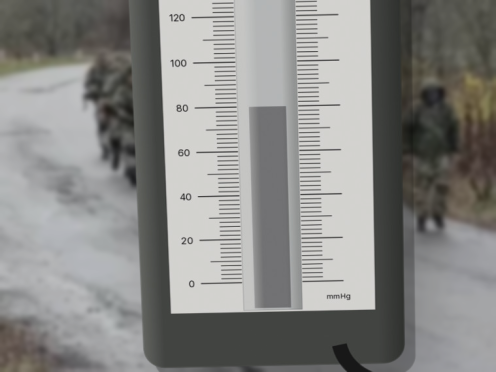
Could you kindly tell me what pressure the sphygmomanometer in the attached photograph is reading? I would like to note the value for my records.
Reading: 80 mmHg
